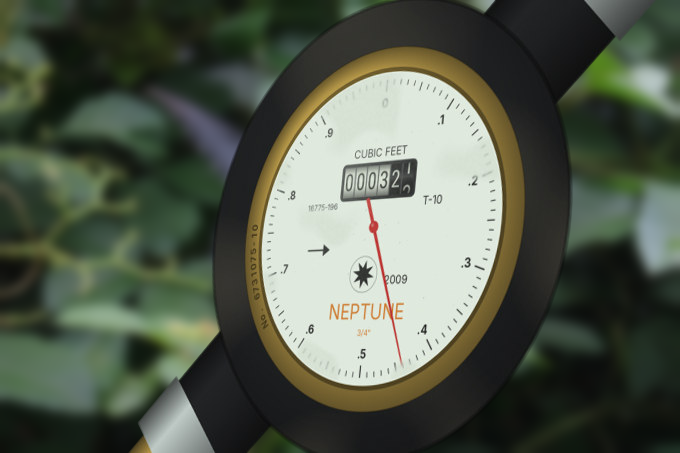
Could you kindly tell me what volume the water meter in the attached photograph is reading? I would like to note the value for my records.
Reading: 321.44 ft³
